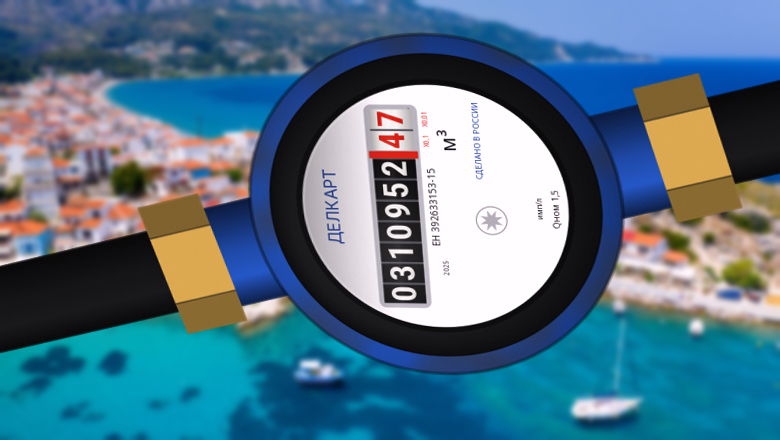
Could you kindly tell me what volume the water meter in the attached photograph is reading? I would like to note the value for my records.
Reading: 310952.47 m³
